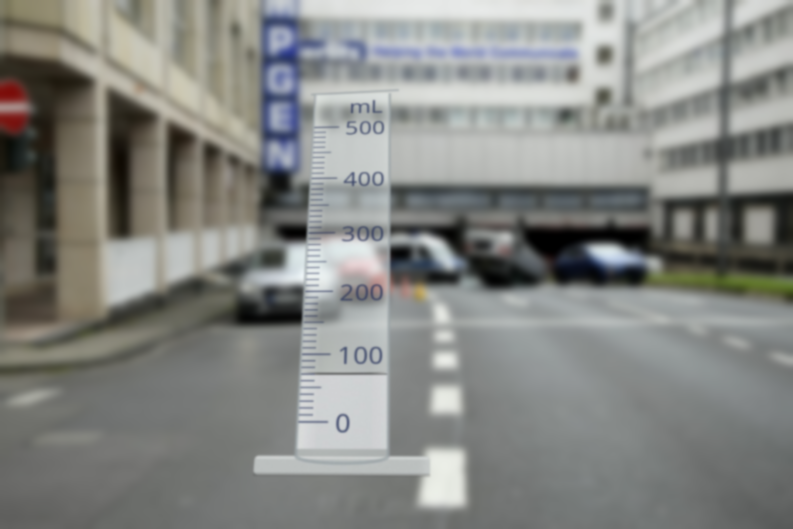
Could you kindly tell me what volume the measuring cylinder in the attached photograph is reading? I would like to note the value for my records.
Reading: 70 mL
